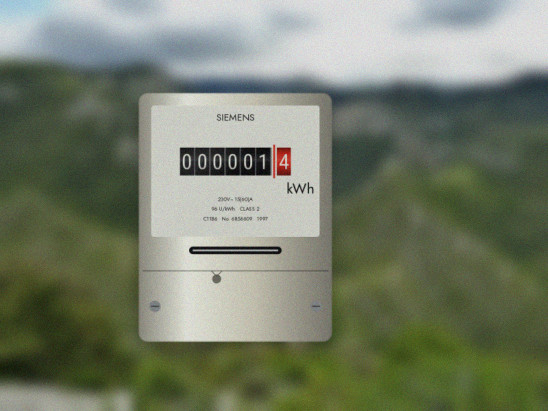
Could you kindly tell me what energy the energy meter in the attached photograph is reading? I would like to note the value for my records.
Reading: 1.4 kWh
